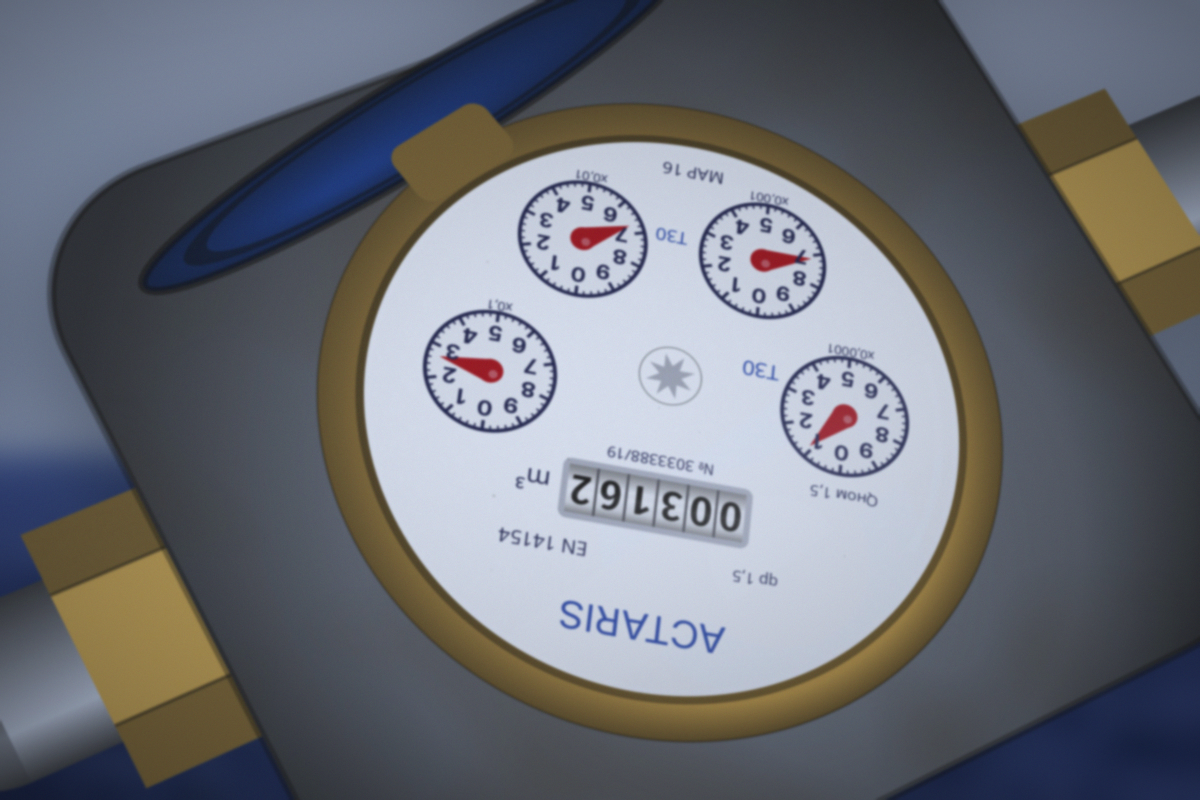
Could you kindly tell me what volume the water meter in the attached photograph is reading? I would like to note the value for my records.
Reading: 3162.2671 m³
